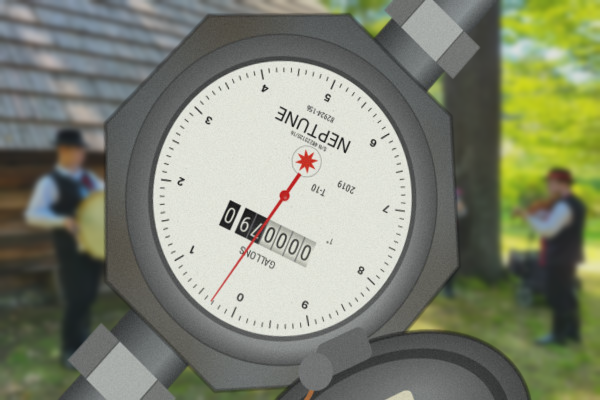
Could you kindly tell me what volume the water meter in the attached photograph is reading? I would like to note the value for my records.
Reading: 790.3 gal
